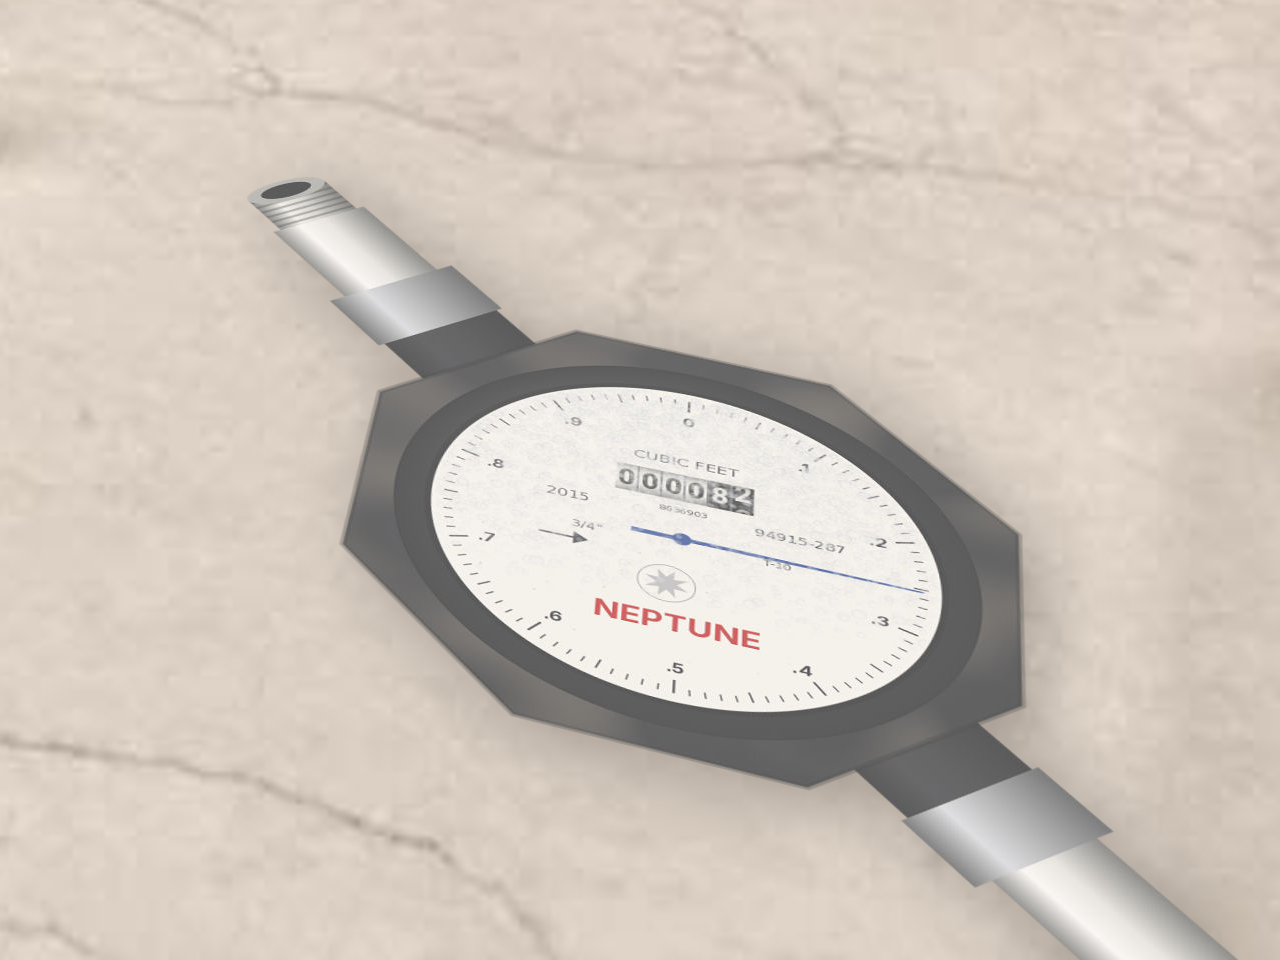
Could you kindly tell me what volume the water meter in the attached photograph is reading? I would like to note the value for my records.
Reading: 82.25 ft³
